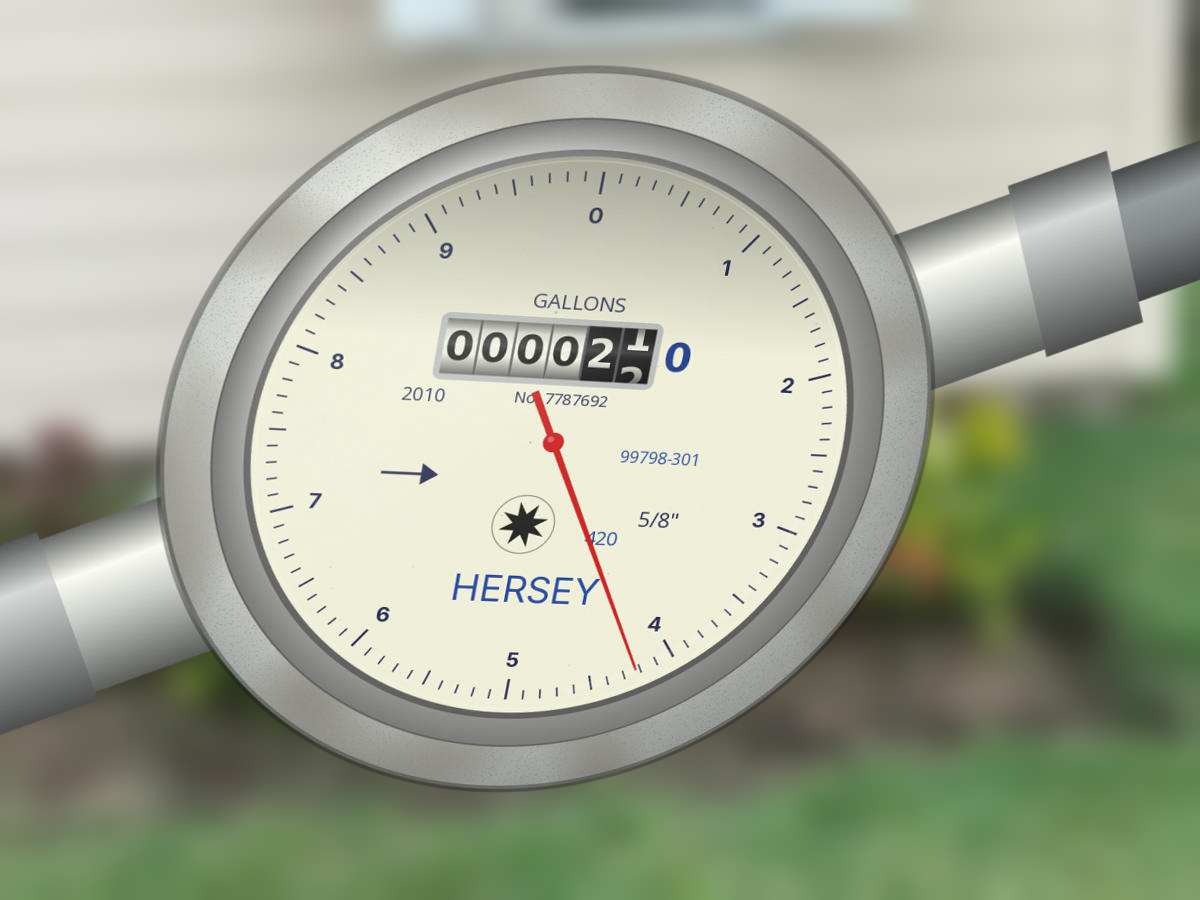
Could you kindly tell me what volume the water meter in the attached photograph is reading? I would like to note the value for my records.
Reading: 214.2 gal
